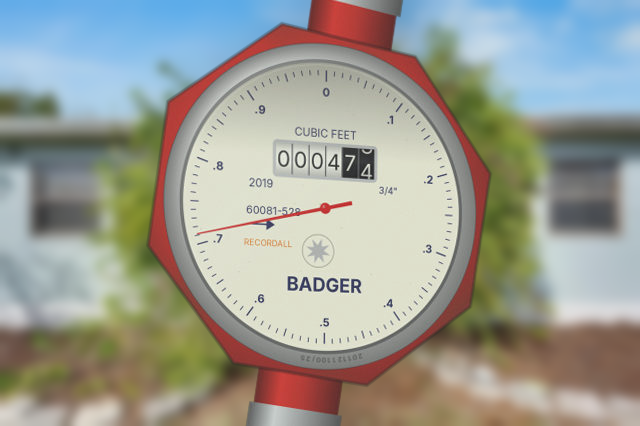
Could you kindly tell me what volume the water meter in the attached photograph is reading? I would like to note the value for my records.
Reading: 473.71 ft³
